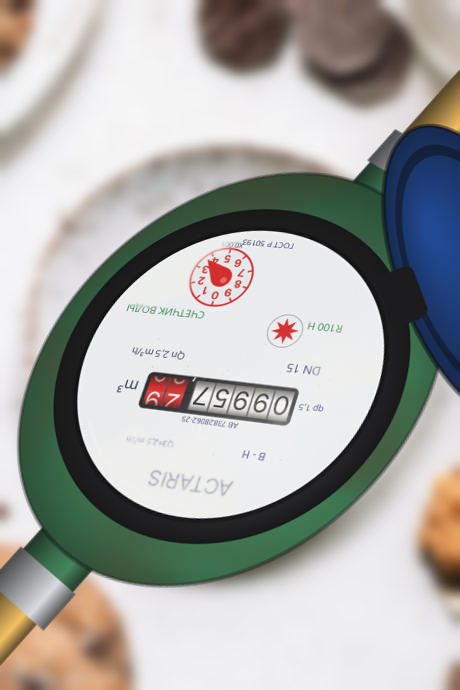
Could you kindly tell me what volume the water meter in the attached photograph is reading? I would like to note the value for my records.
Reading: 9957.293 m³
